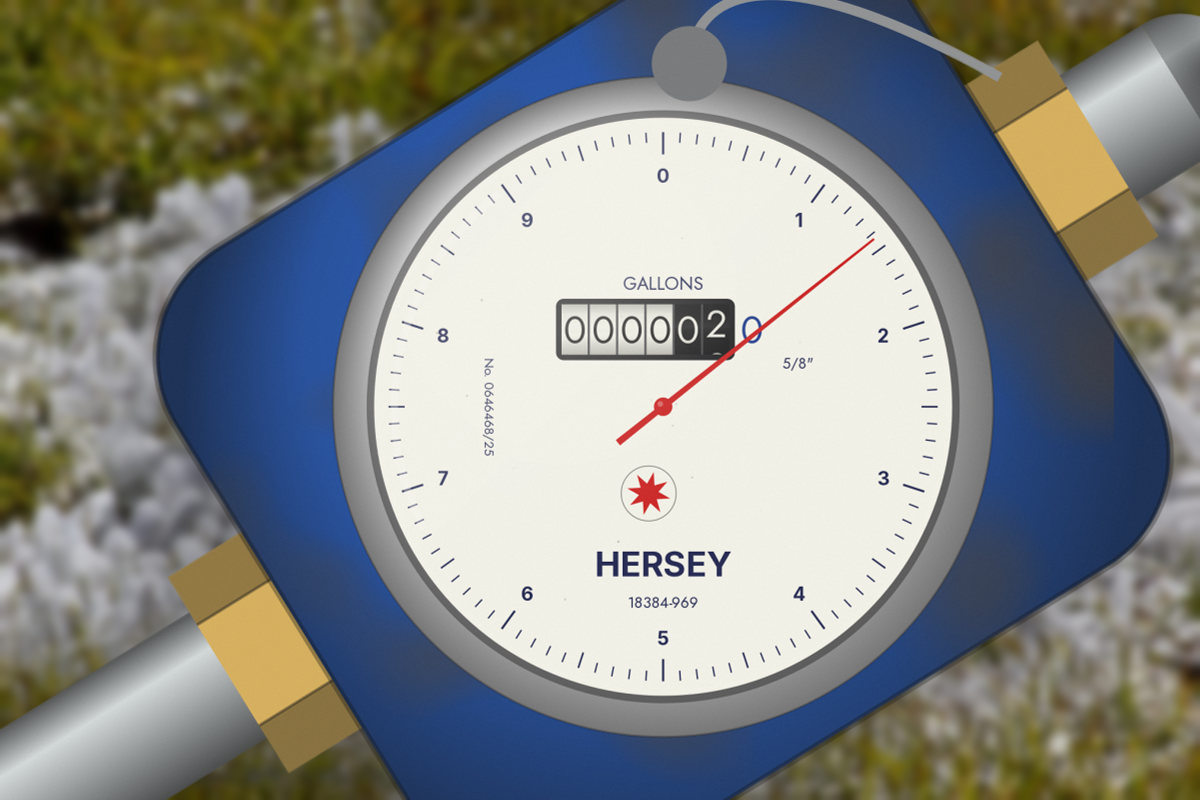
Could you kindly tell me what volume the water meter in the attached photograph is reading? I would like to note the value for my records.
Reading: 21.4 gal
